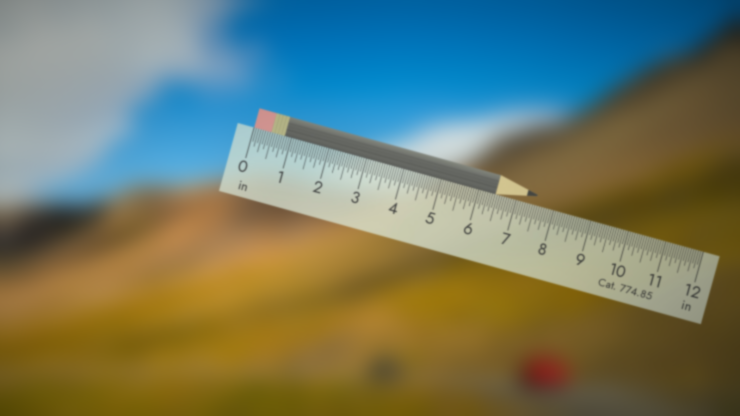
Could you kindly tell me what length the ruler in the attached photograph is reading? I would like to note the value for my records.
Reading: 7.5 in
